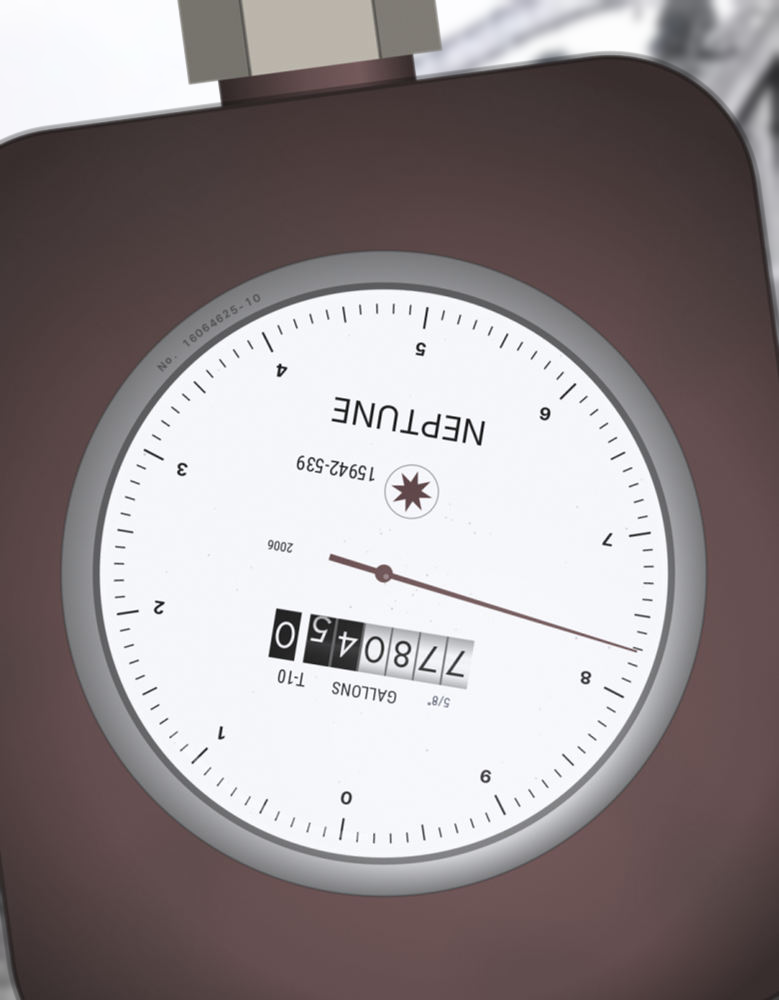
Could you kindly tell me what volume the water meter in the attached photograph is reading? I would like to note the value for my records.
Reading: 7780447.7 gal
